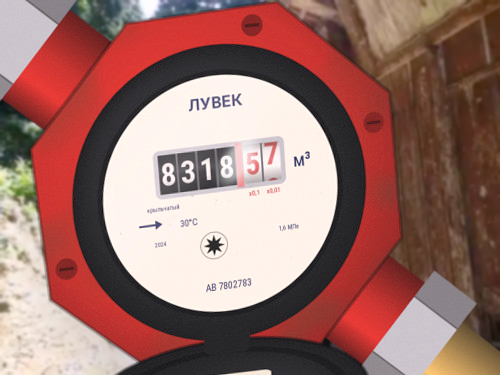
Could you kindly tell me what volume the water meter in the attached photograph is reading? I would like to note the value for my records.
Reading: 8318.57 m³
